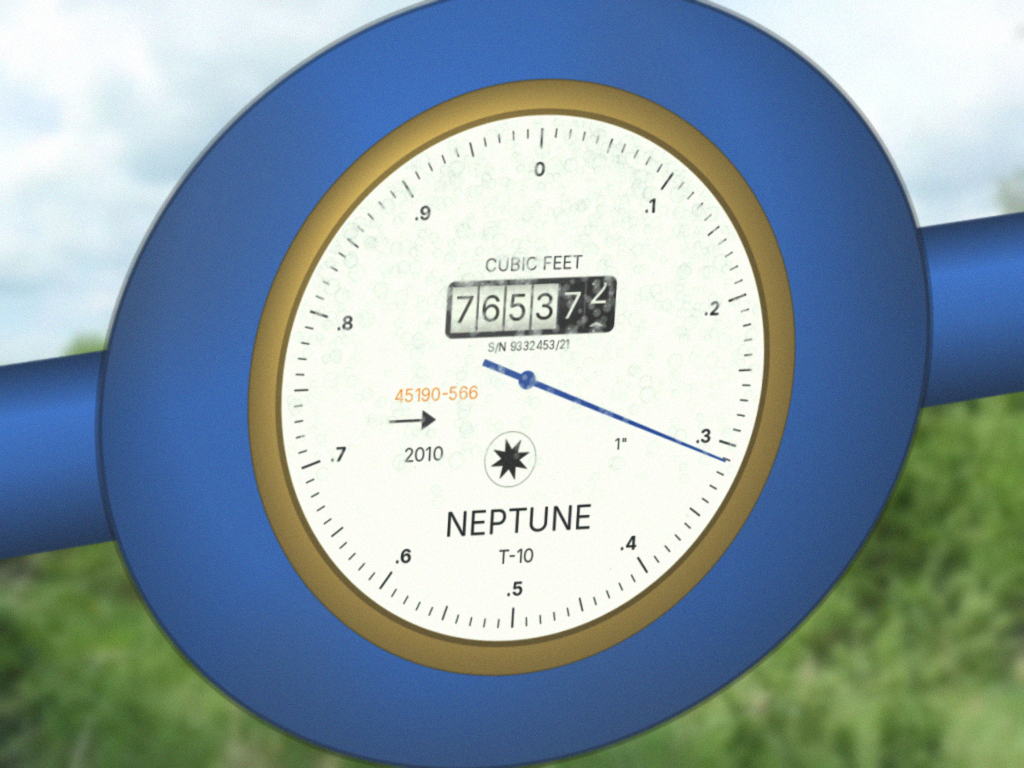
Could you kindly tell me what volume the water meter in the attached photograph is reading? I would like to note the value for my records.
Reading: 765372.31 ft³
